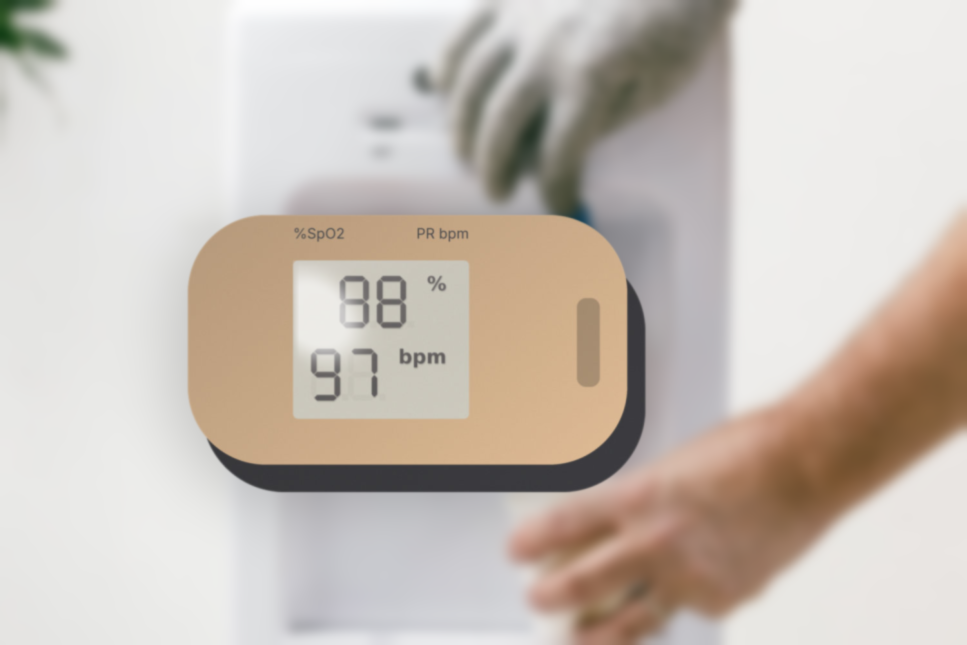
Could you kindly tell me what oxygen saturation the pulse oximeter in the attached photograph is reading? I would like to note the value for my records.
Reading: 88 %
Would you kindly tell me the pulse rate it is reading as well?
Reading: 97 bpm
